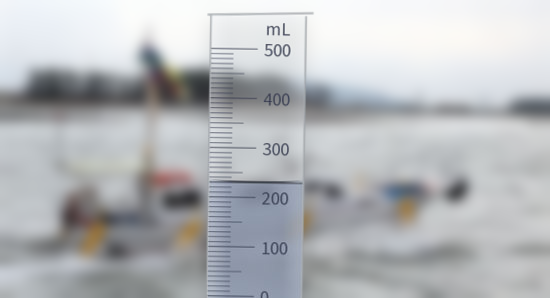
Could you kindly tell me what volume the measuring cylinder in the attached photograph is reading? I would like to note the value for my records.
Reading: 230 mL
